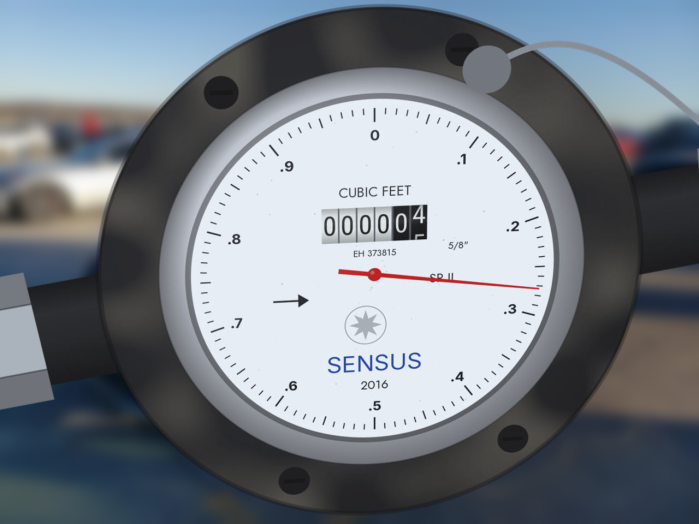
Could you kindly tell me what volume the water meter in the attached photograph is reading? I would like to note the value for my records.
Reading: 4.27 ft³
